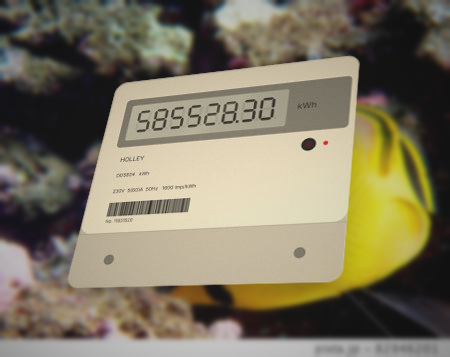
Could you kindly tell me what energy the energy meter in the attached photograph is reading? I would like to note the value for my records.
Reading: 585528.30 kWh
